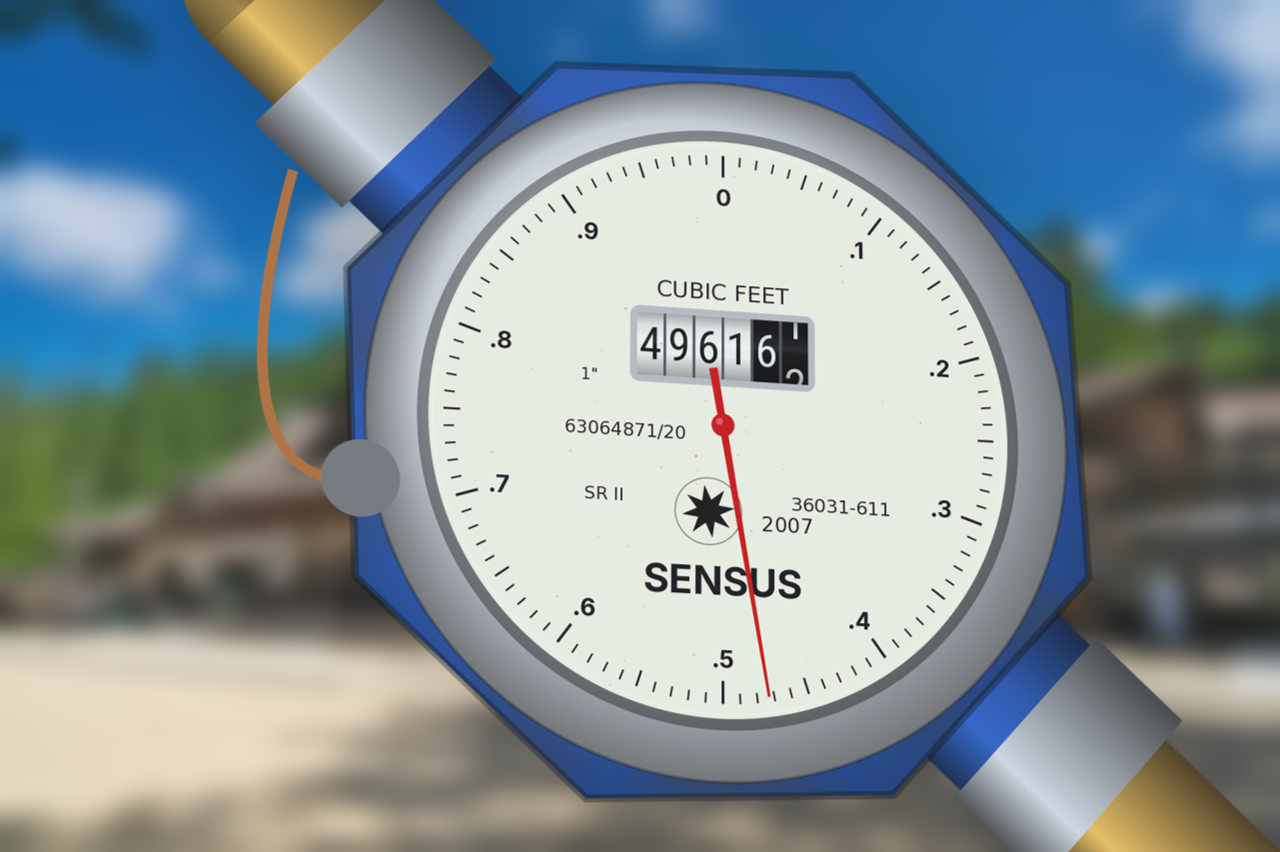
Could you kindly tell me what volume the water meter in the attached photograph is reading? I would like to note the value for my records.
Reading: 496161.47 ft³
